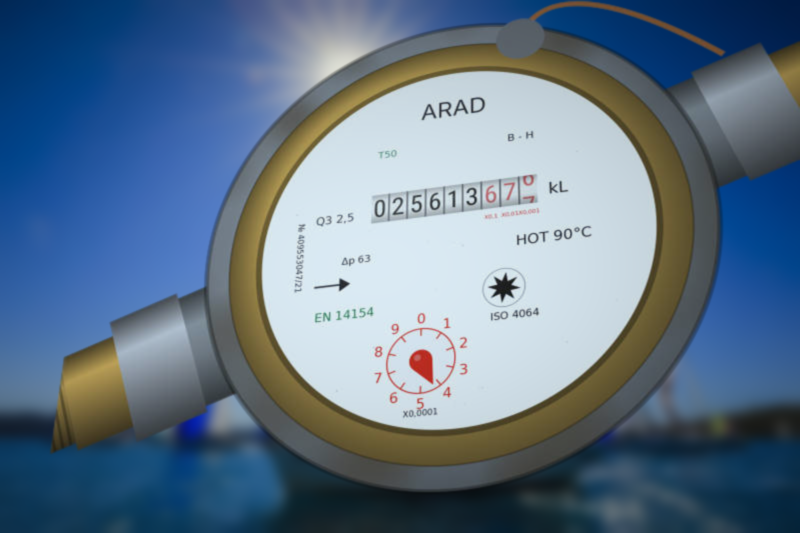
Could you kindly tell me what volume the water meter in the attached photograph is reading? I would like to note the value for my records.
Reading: 25613.6764 kL
